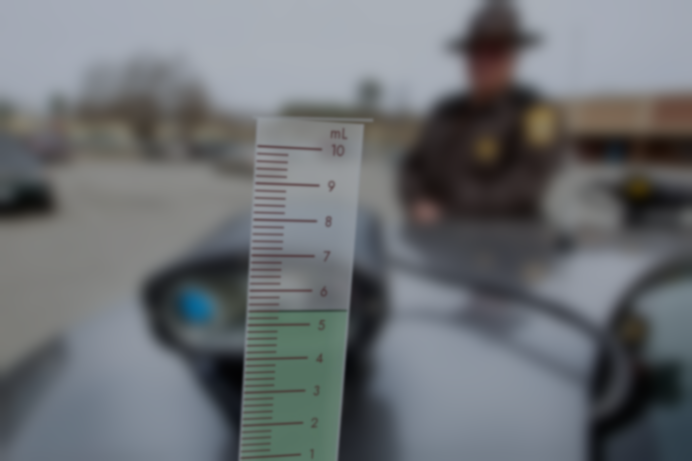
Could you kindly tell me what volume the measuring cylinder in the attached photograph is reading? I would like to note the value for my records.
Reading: 5.4 mL
